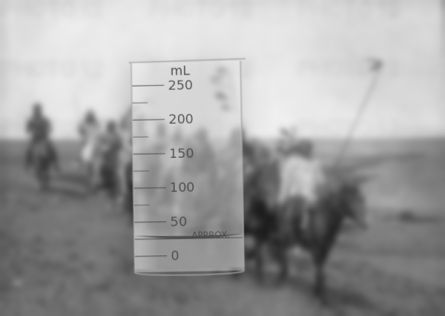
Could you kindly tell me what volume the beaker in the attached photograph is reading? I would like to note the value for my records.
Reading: 25 mL
